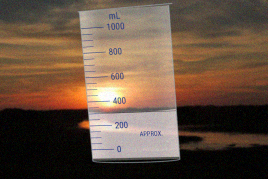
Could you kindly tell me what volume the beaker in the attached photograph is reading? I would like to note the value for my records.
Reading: 300 mL
